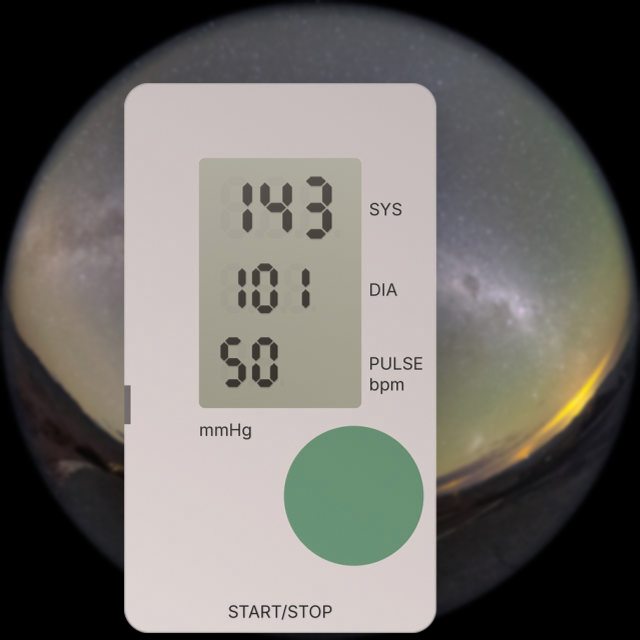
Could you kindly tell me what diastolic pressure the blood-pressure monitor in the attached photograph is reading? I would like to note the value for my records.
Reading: 101 mmHg
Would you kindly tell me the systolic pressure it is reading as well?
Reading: 143 mmHg
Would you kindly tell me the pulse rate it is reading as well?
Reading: 50 bpm
